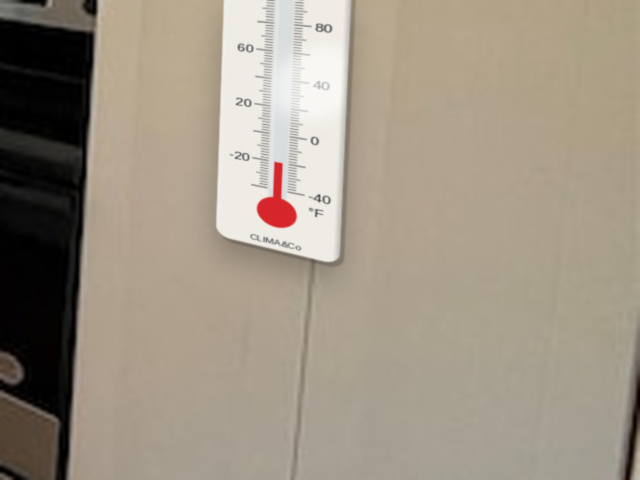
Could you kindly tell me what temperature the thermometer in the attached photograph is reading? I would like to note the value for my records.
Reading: -20 °F
